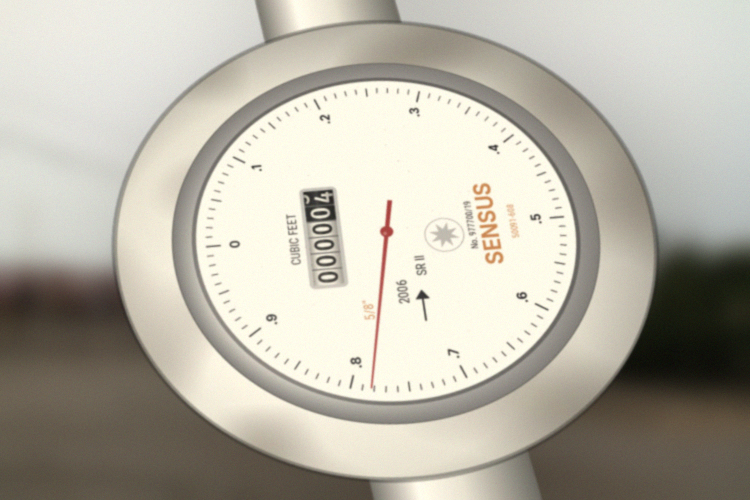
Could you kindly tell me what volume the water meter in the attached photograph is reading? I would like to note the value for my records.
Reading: 3.78 ft³
